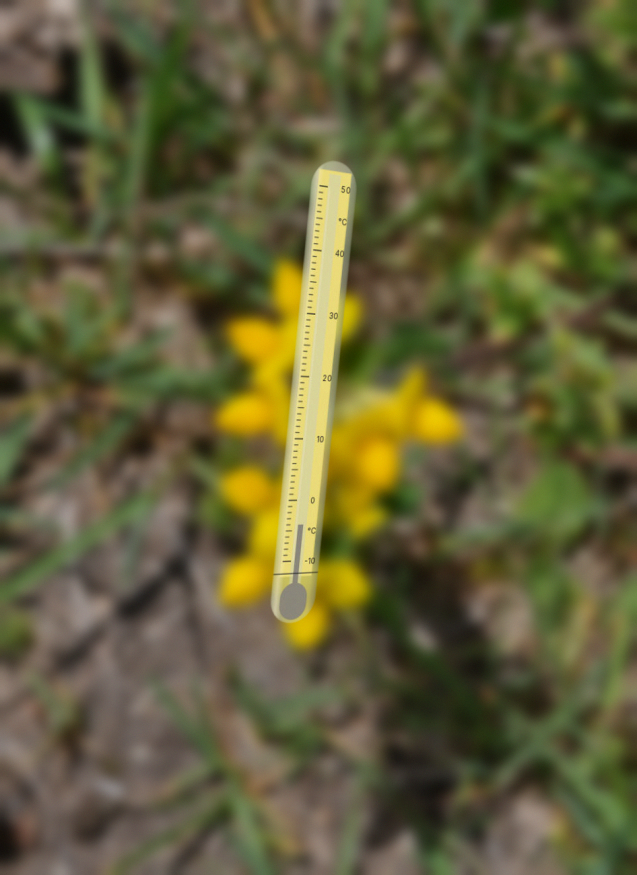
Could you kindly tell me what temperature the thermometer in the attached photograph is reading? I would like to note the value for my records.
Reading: -4 °C
